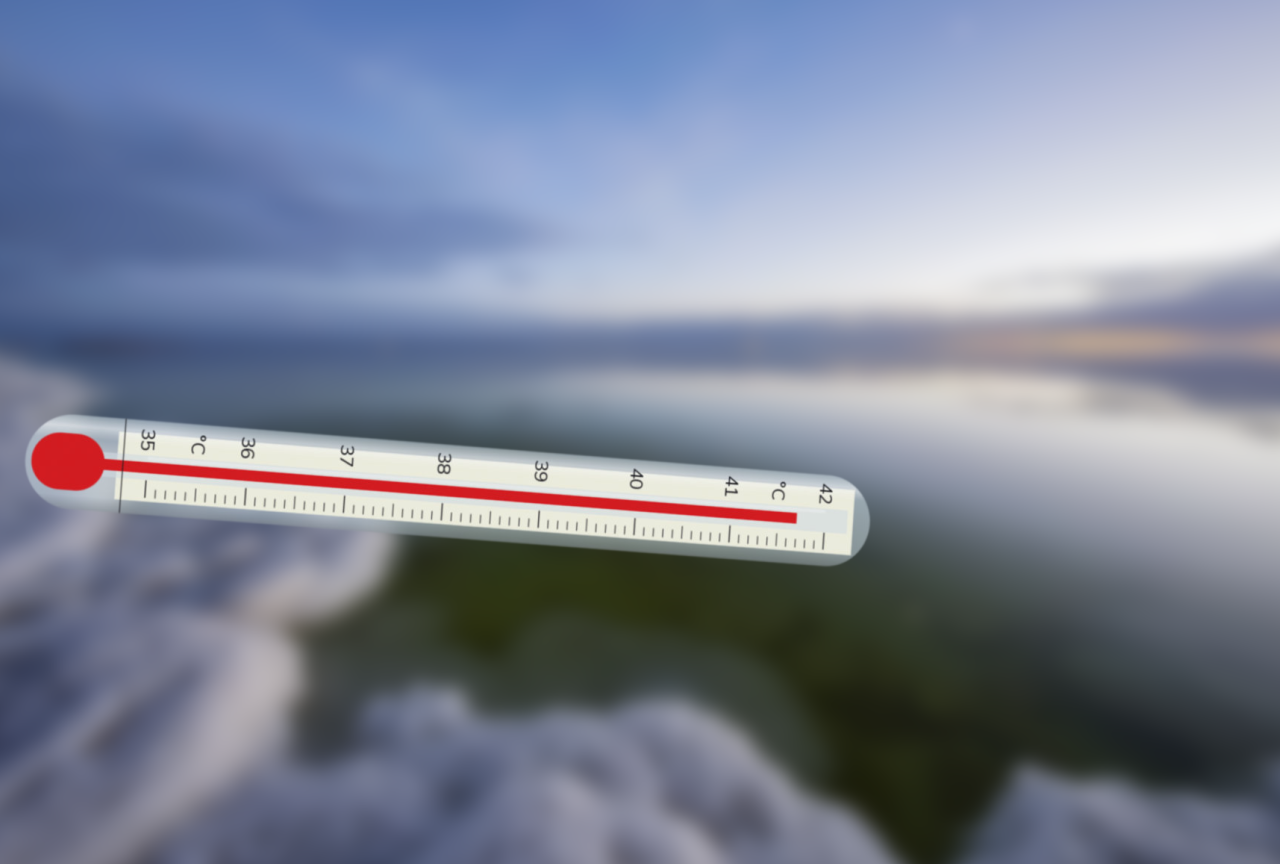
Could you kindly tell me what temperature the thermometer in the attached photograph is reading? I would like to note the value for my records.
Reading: 41.7 °C
